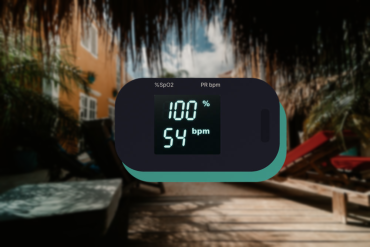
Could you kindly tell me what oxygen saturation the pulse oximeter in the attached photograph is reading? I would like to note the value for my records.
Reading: 100 %
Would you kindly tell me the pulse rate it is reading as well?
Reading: 54 bpm
